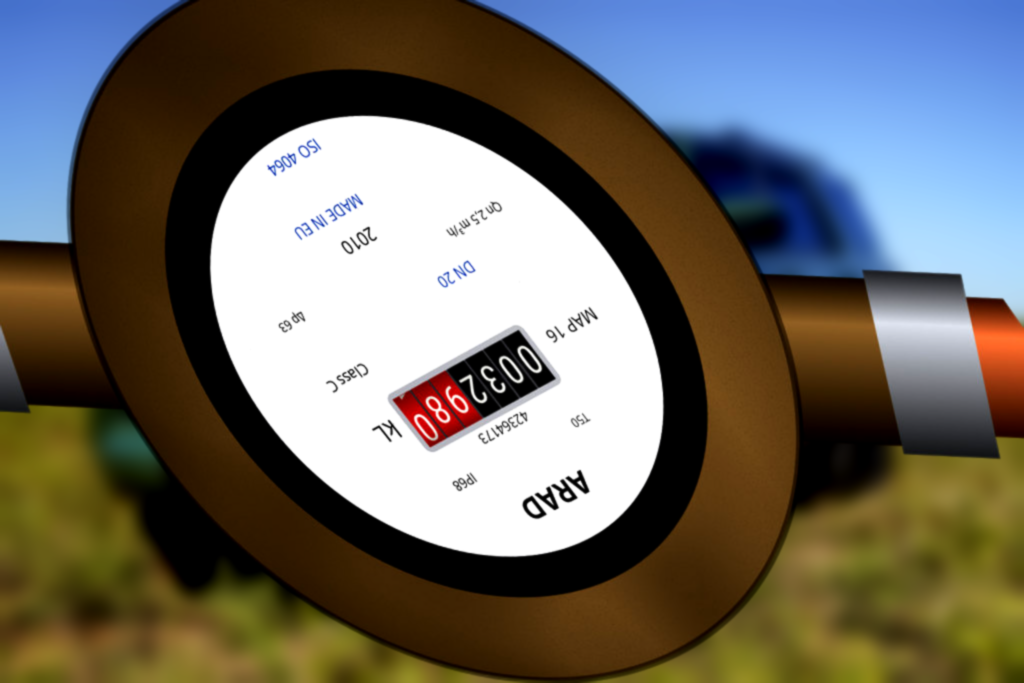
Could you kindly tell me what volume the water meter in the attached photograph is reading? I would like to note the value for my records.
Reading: 32.980 kL
